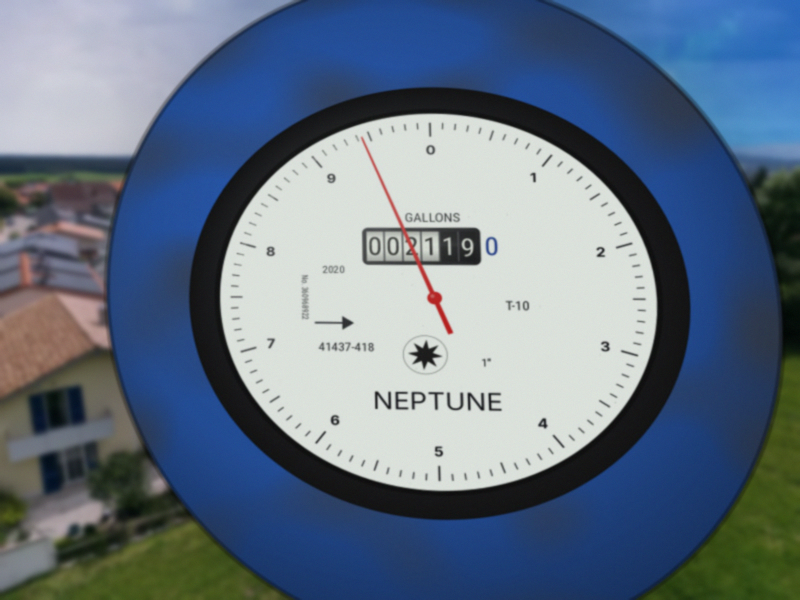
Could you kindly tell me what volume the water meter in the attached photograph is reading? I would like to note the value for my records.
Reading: 21189.4 gal
